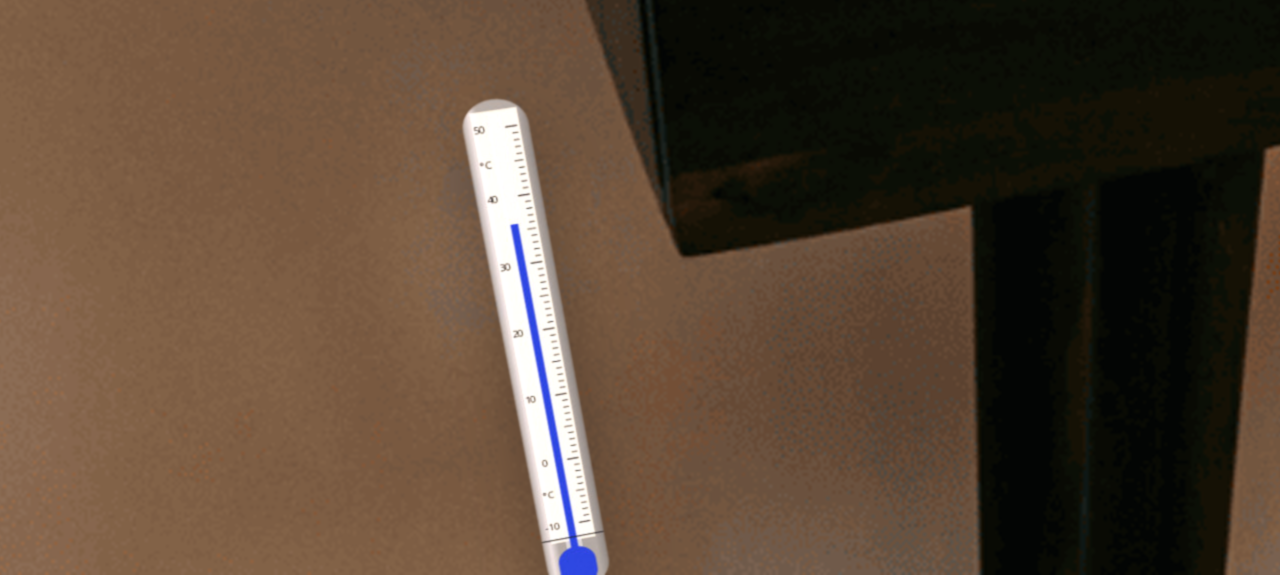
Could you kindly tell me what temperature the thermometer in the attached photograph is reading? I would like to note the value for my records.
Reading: 36 °C
